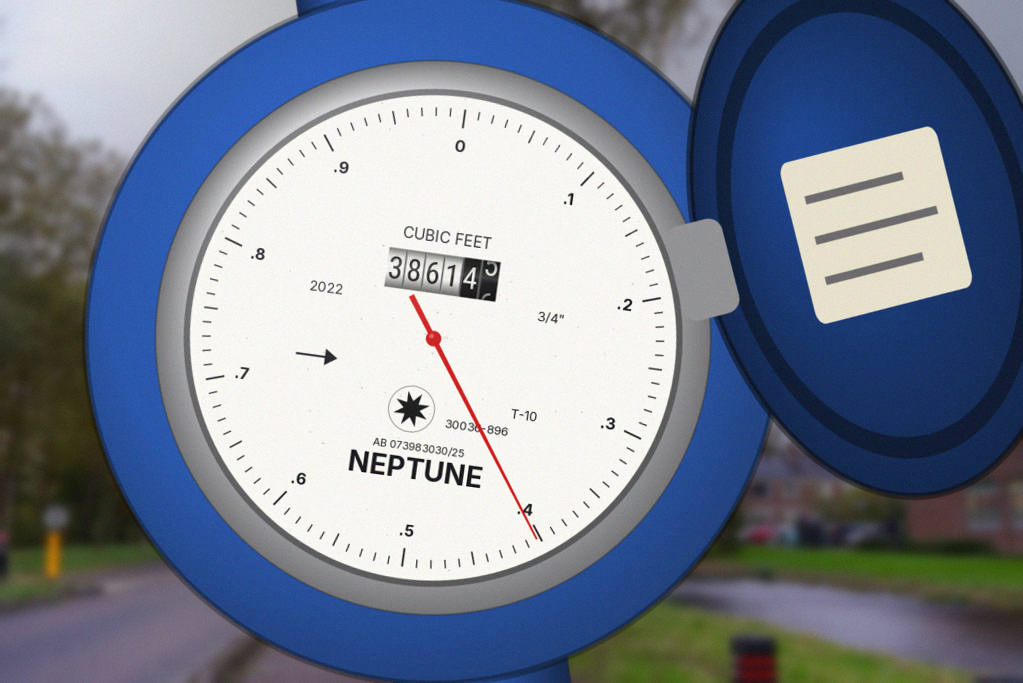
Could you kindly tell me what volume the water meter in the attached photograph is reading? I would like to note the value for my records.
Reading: 386145.40 ft³
